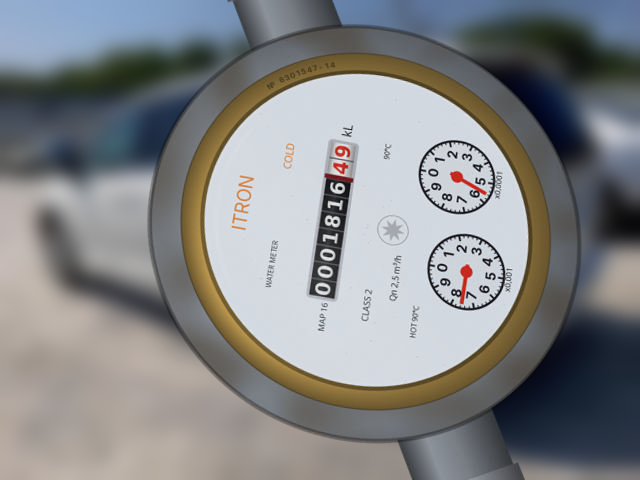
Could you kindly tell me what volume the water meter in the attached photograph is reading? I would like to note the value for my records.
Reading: 1816.4975 kL
